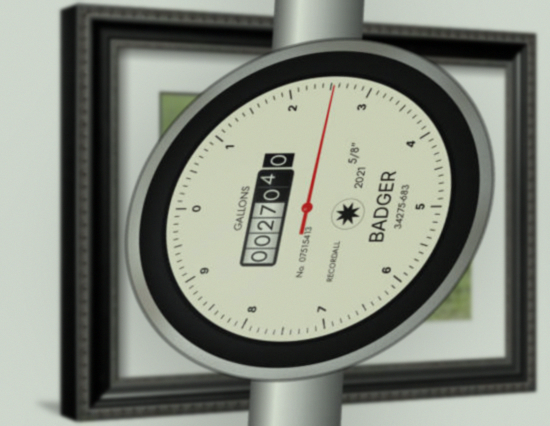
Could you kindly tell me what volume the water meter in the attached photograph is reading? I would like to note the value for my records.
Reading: 27042.5 gal
